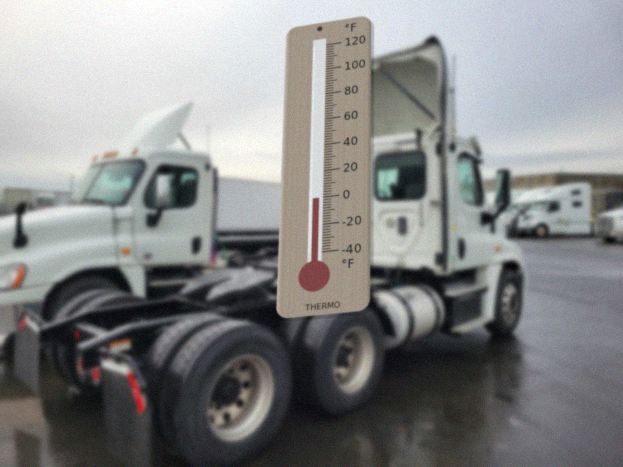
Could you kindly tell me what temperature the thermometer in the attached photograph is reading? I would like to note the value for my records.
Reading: 0 °F
